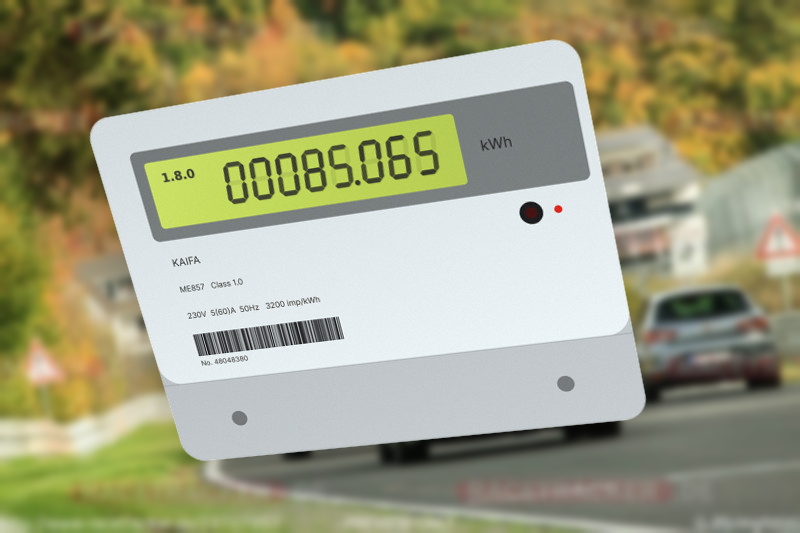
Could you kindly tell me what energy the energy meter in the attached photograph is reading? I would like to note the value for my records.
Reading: 85.065 kWh
